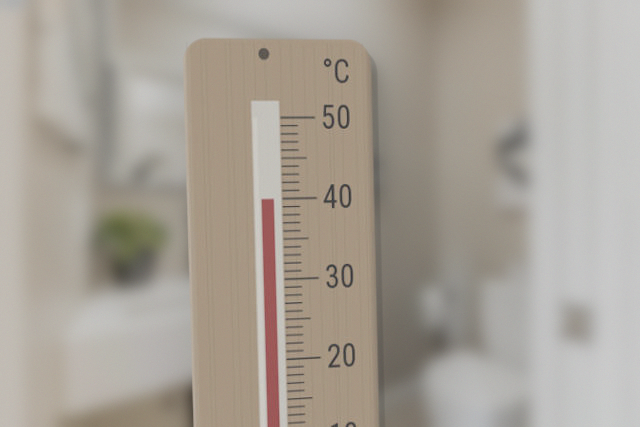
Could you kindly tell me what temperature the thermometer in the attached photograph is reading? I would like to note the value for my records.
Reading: 40 °C
